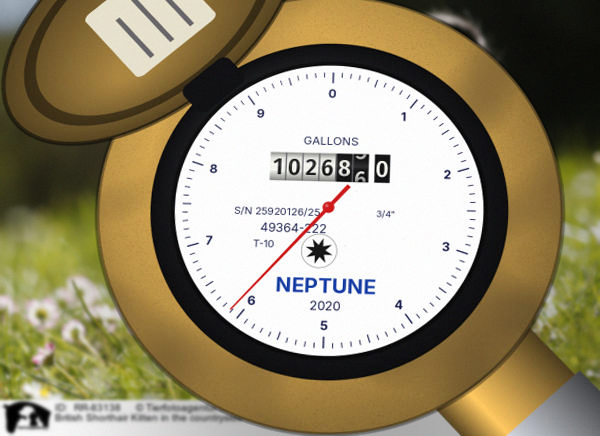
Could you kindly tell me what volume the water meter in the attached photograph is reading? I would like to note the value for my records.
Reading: 1026856.1 gal
